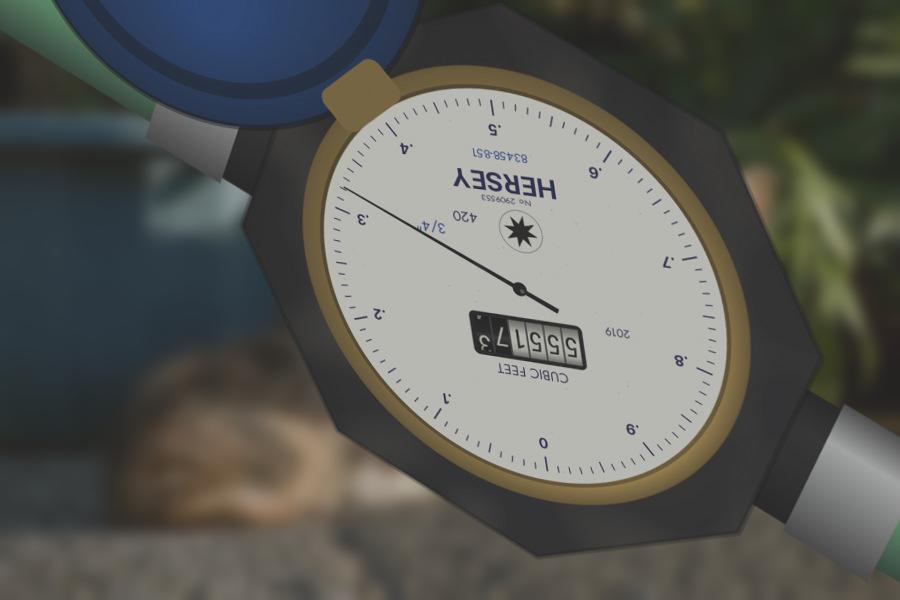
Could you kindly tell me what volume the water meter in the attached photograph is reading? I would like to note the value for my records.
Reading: 555173.32 ft³
